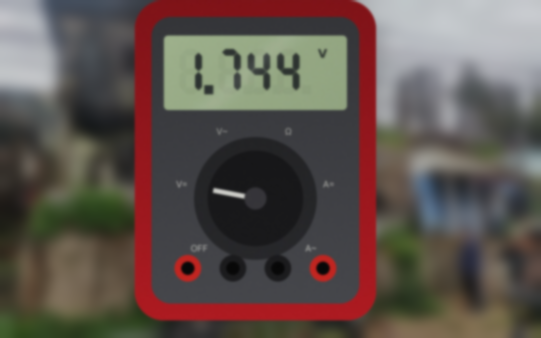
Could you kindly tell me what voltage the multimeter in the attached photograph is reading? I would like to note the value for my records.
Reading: 1.744 V
